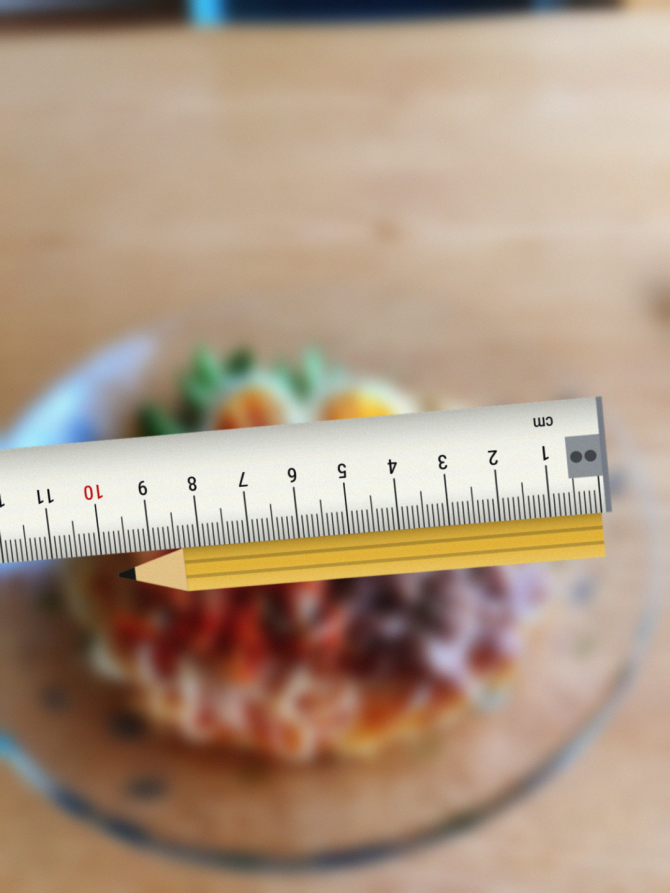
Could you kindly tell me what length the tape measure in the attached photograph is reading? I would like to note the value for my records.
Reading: 9.7 cm
